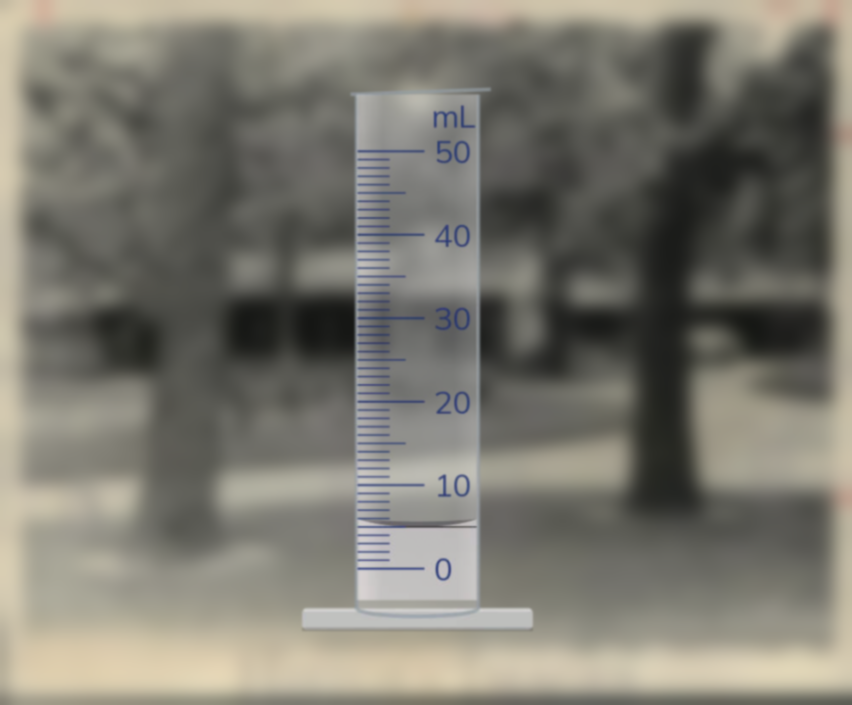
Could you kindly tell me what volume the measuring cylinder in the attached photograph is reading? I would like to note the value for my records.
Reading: 5 mL
